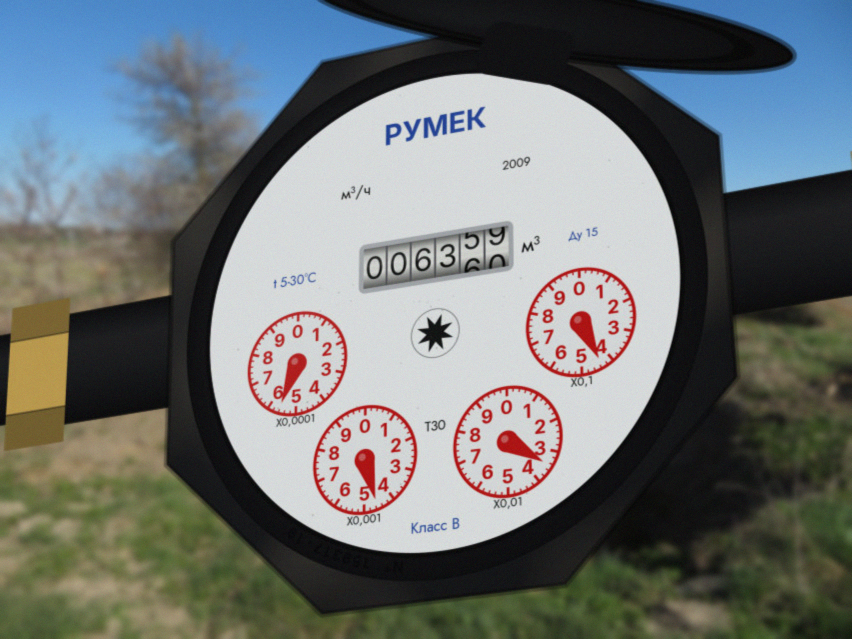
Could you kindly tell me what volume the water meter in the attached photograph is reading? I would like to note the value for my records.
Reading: 6359.4345 m³
